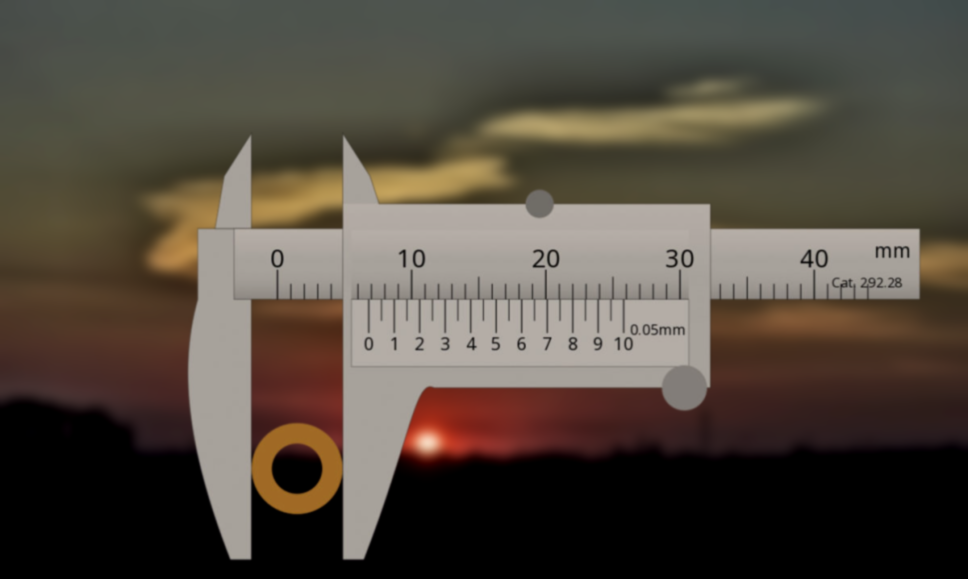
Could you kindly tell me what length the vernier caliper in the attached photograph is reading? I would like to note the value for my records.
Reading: 6.8 mm
